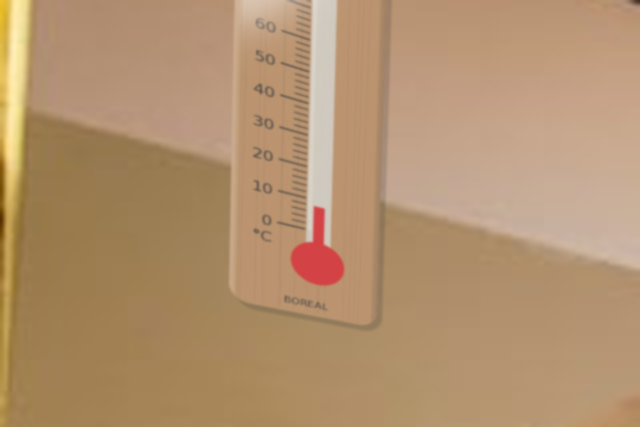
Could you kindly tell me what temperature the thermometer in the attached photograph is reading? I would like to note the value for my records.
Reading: 8 °C
